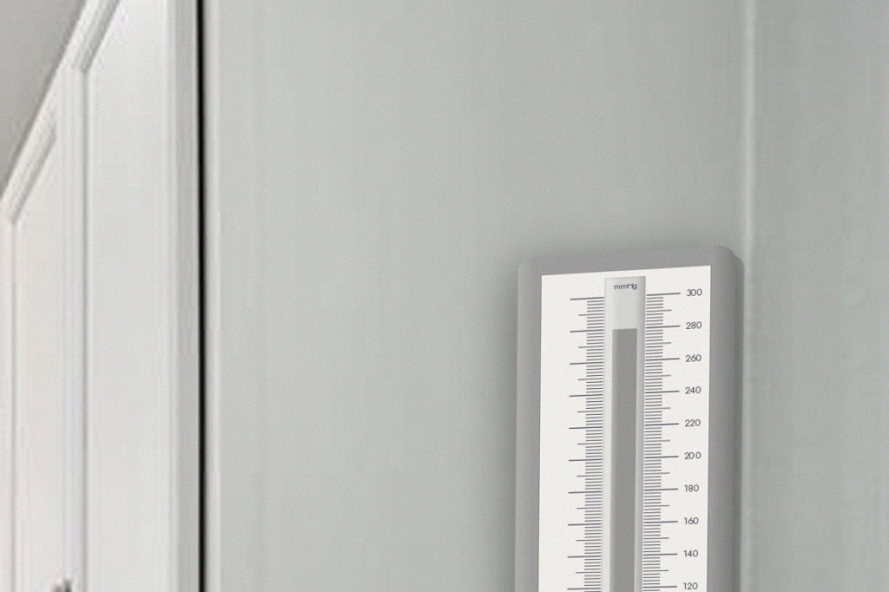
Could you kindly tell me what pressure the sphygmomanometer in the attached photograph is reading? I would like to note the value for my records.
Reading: 280 mmHg
